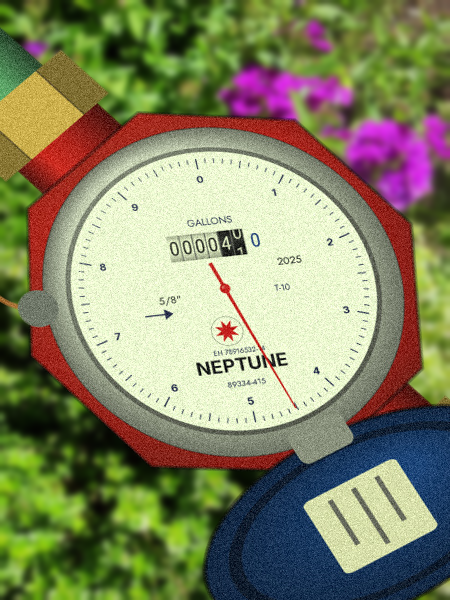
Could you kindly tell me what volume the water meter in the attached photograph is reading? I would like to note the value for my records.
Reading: 404.5 gal
